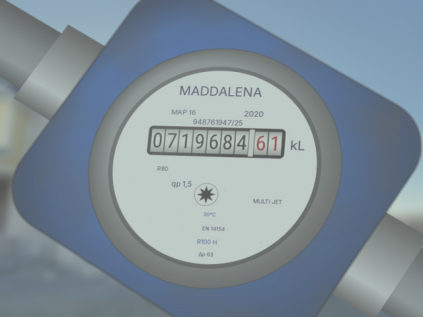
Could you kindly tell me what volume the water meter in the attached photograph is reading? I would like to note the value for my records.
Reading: 719684.61 kL
